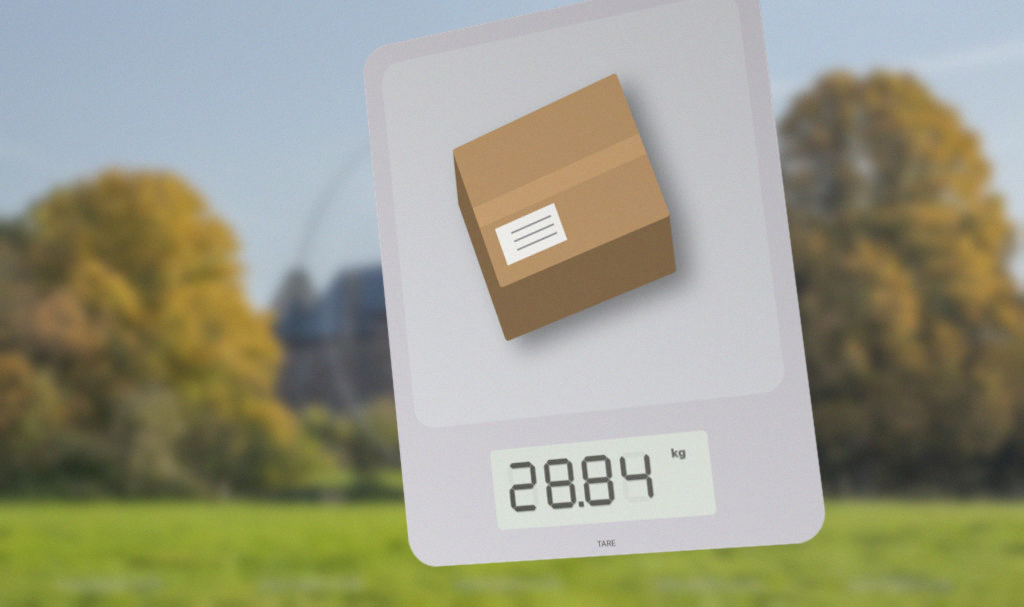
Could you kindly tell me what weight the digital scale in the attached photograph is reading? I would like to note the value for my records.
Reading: 28.84 kg
